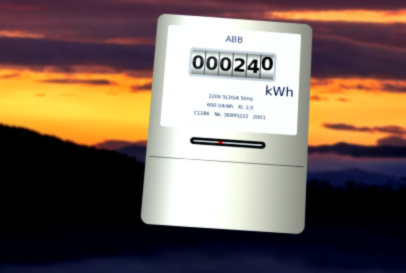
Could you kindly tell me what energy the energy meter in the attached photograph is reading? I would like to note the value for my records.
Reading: 240 kWh
